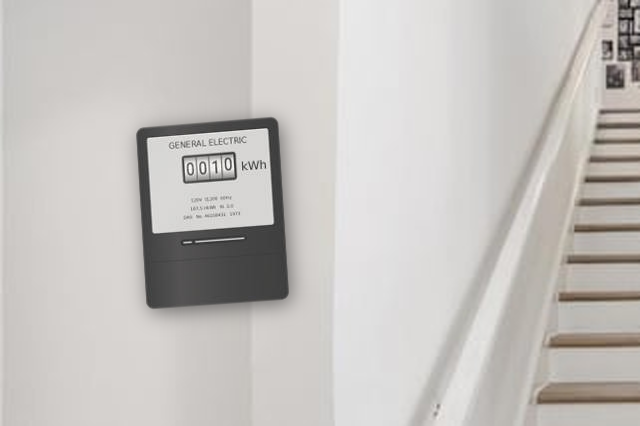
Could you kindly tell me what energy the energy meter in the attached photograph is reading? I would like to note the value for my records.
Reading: 10 kWh
